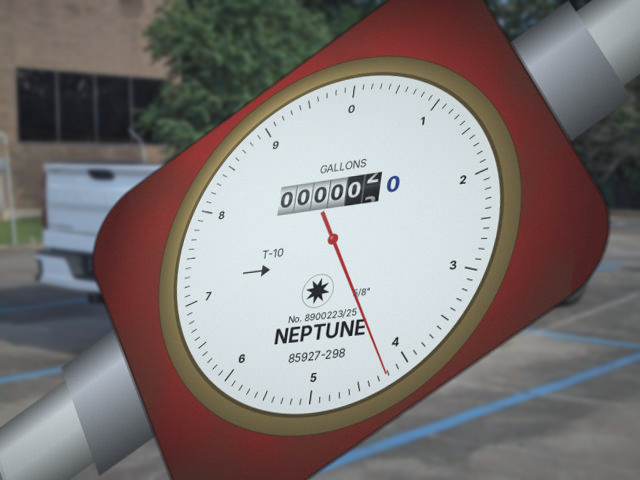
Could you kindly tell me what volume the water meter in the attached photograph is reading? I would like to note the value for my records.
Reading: 24.2 gal
